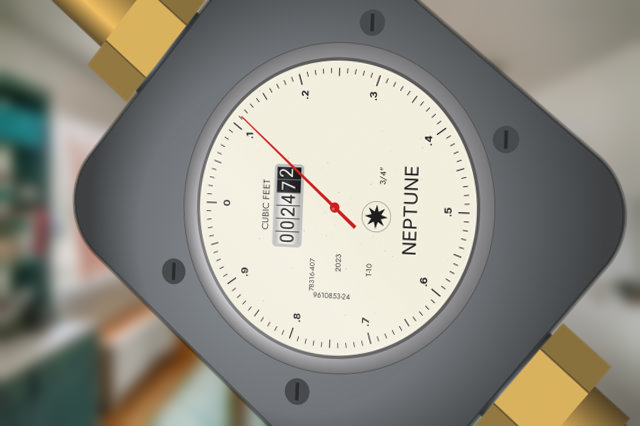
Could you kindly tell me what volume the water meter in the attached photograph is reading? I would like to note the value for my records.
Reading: 2472.11 ft³
